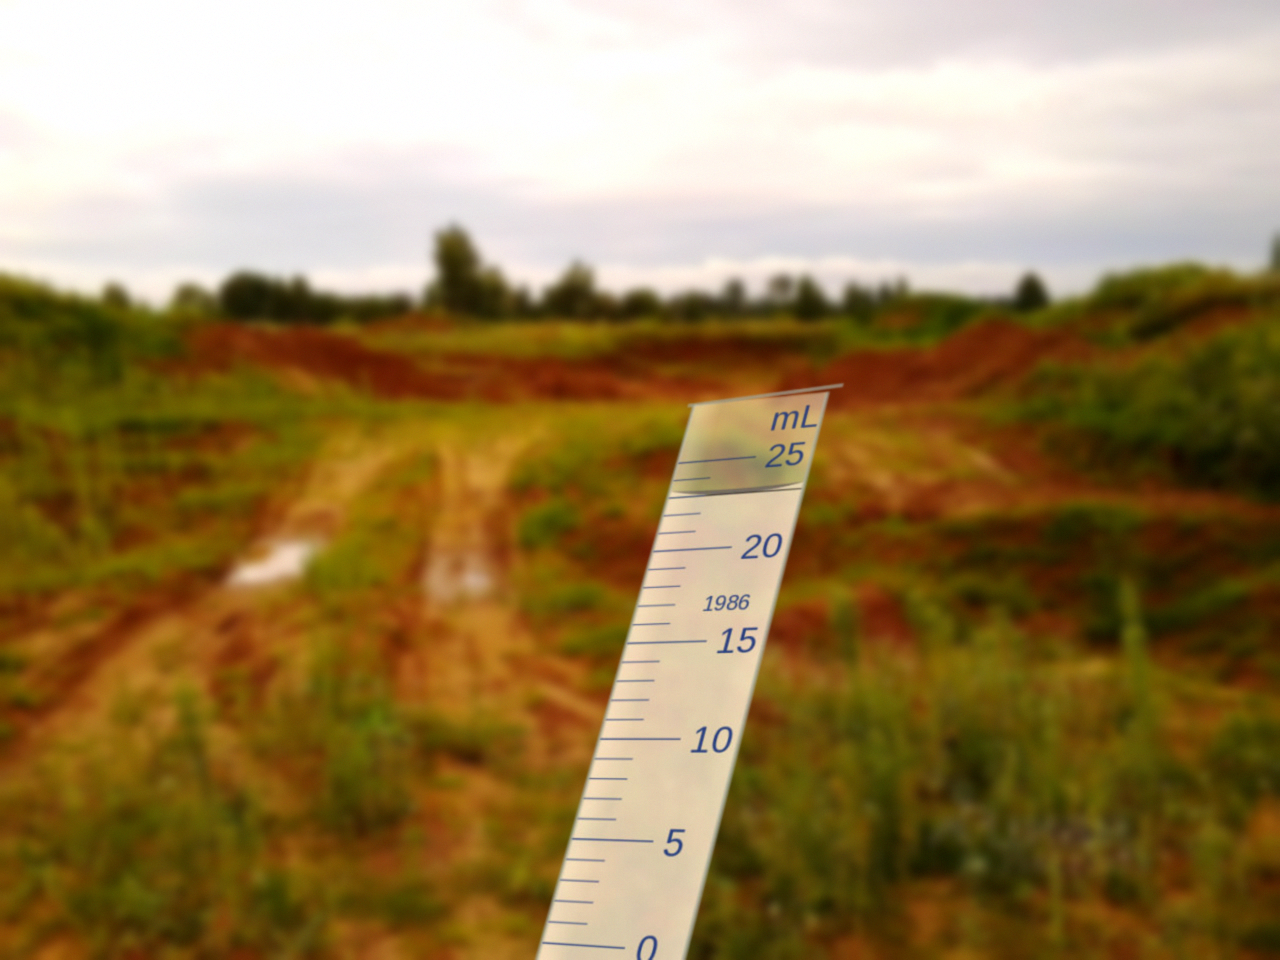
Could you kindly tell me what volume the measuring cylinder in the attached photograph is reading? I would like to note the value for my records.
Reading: 23 mL
